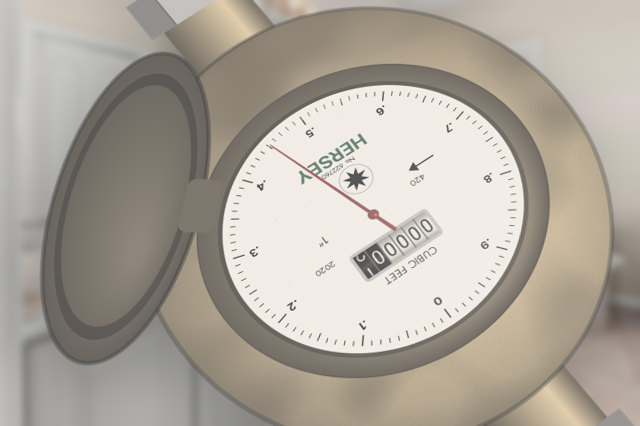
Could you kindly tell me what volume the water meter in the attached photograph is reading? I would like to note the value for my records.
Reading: 1.45 ft³
